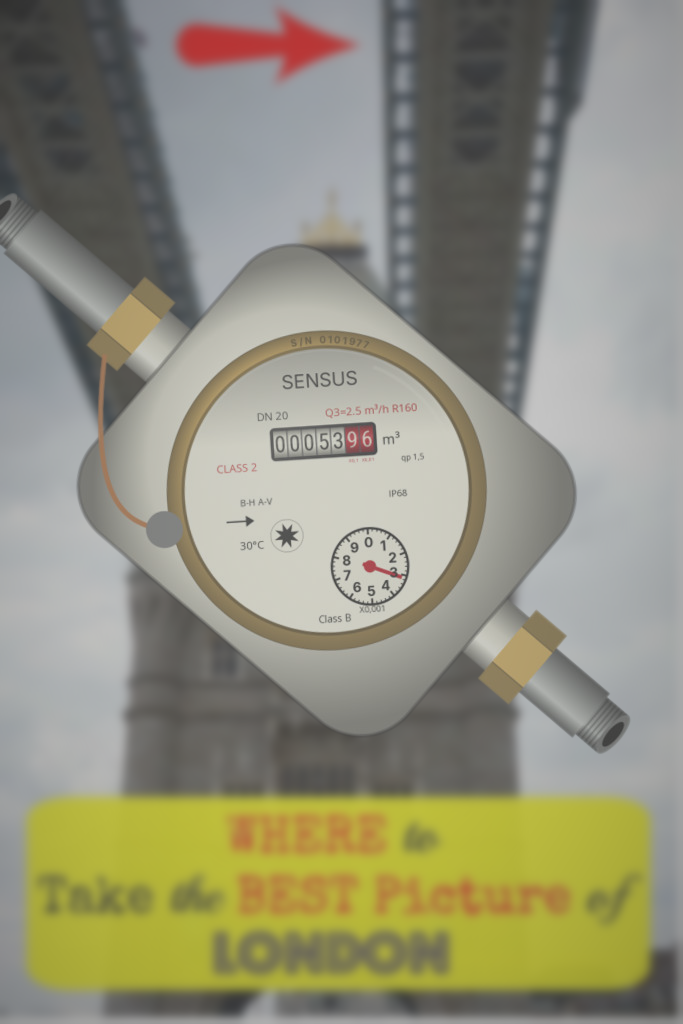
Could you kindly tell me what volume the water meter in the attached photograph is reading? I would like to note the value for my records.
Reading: 53.963 m³
